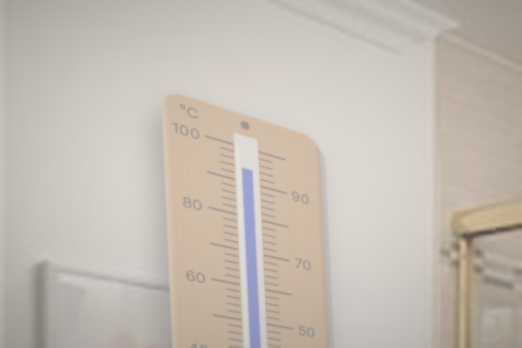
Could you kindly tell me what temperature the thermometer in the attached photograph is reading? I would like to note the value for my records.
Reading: 94 °C
